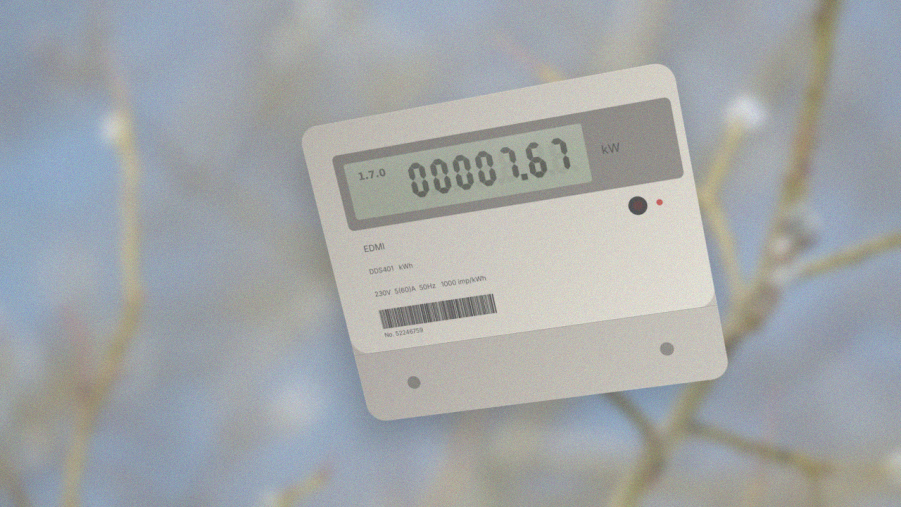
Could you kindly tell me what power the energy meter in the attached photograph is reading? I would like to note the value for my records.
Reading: 7.67 kW
